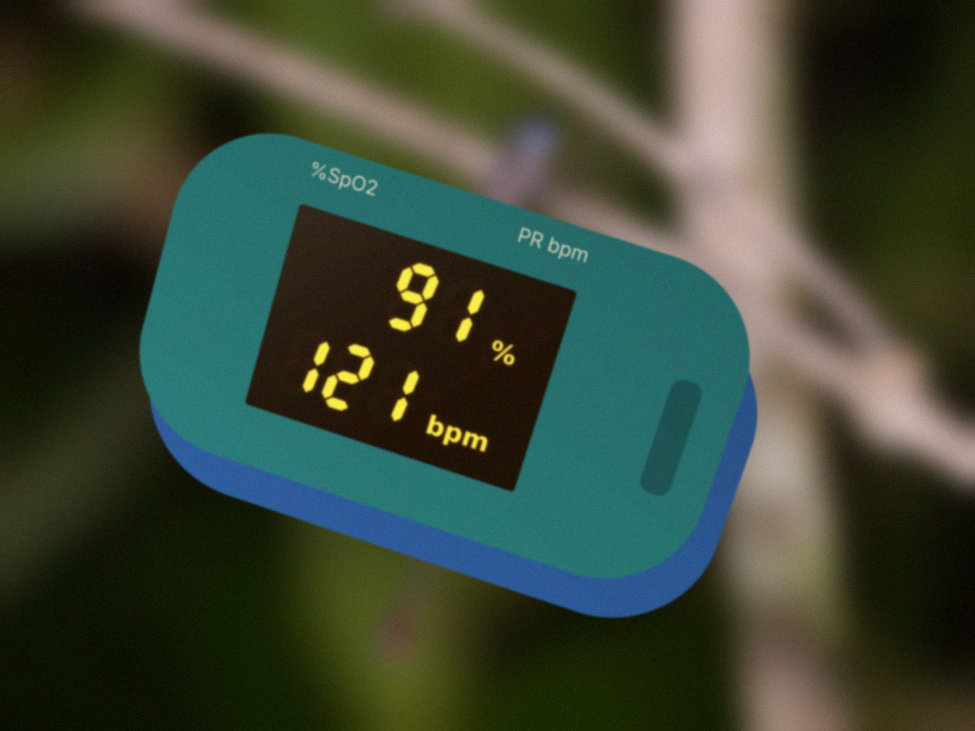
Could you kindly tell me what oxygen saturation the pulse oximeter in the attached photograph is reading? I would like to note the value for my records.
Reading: 91 %
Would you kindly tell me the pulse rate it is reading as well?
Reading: 121 bpm
